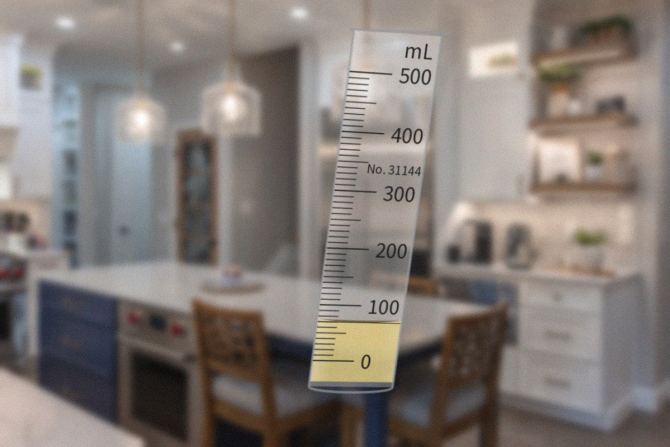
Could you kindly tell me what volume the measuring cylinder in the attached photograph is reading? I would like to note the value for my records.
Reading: 70 mL
